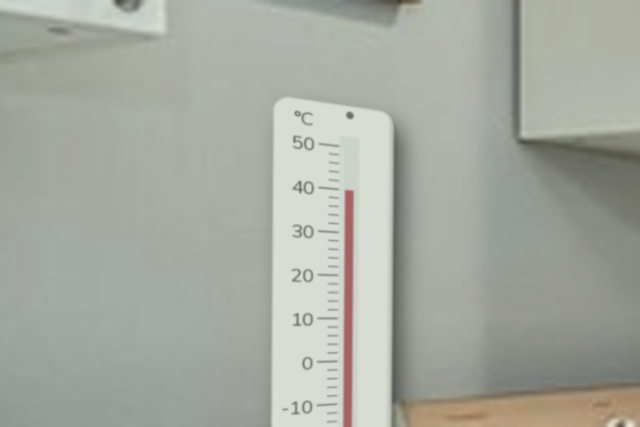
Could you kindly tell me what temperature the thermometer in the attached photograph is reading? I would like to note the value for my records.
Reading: 40 °C
